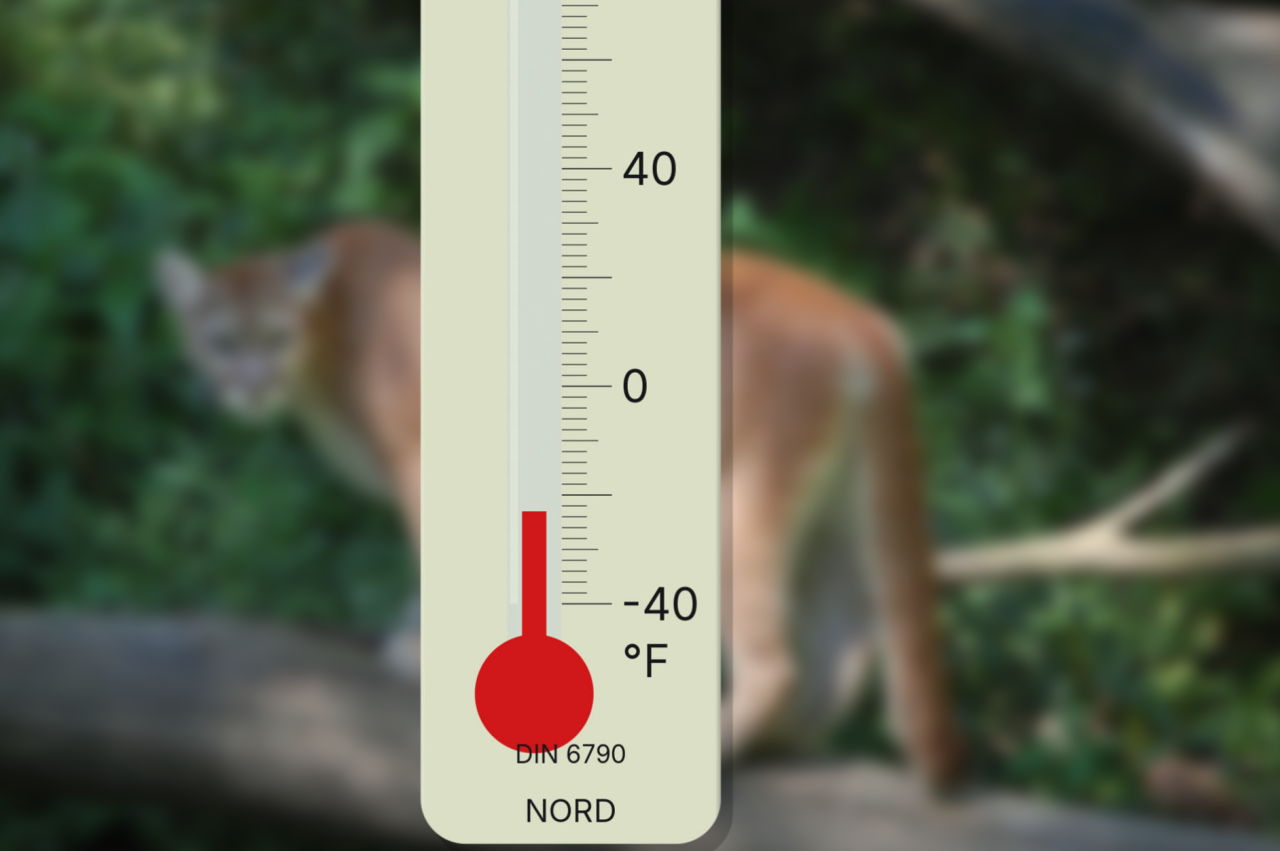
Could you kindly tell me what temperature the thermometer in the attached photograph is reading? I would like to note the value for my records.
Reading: -23 °F
